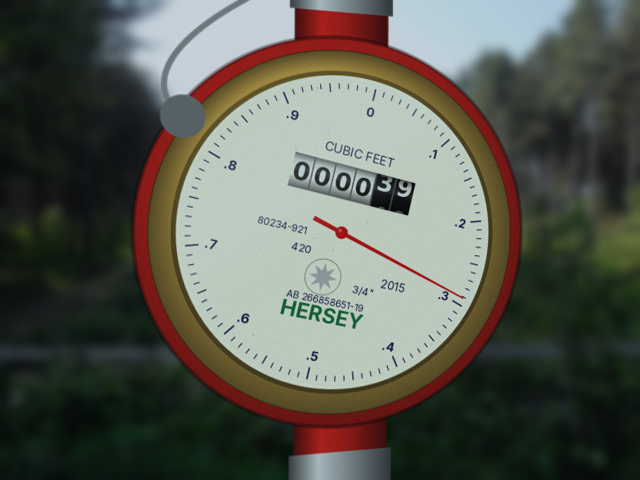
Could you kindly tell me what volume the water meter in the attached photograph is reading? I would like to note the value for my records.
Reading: 39.29 ft³
